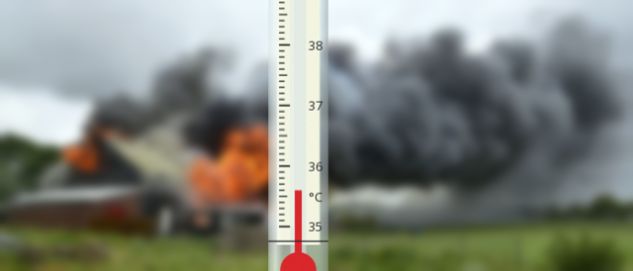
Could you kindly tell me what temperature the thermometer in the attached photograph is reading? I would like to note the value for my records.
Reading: 35.6 °C
